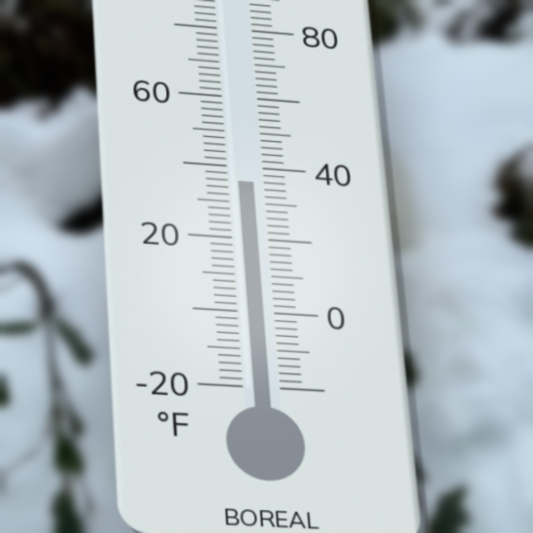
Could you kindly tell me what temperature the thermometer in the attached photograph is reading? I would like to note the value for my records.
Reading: 36 °F
